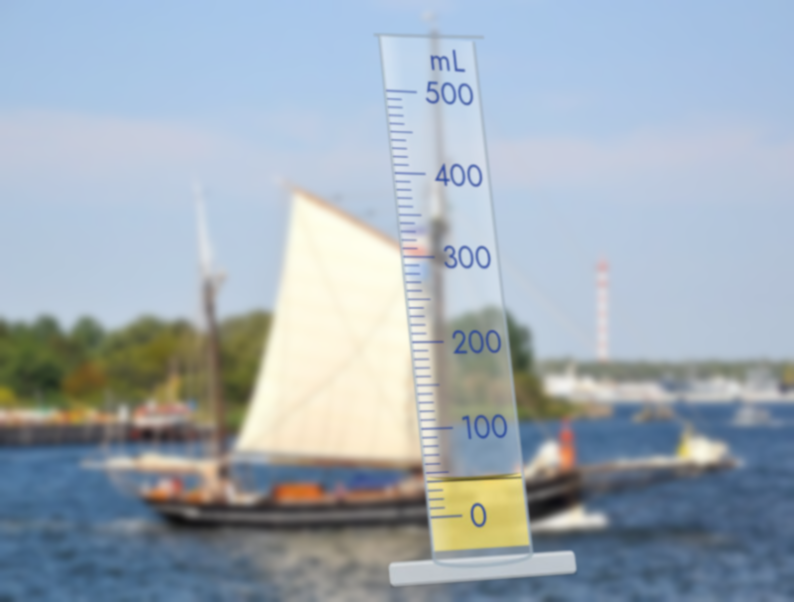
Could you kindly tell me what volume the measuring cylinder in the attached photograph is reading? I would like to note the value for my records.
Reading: 40 mL
